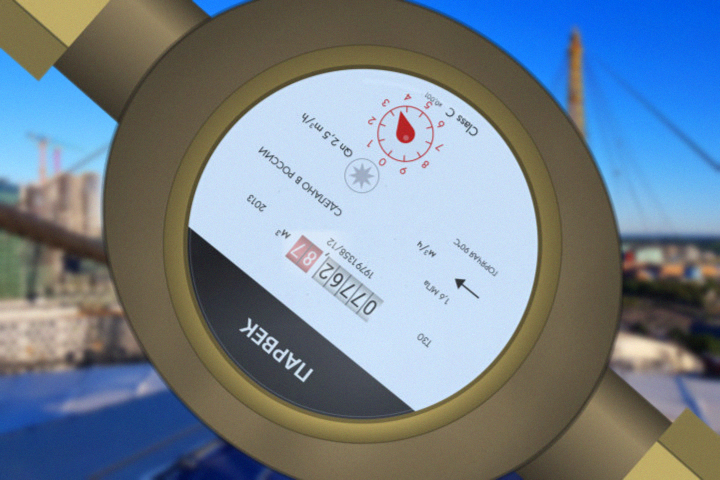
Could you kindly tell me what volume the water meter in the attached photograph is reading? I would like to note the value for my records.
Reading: 7762.873 m³
